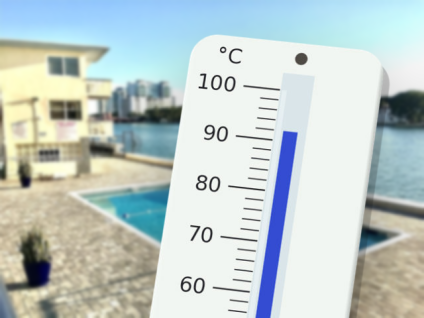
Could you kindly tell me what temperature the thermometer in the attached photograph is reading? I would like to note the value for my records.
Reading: 92 °C
